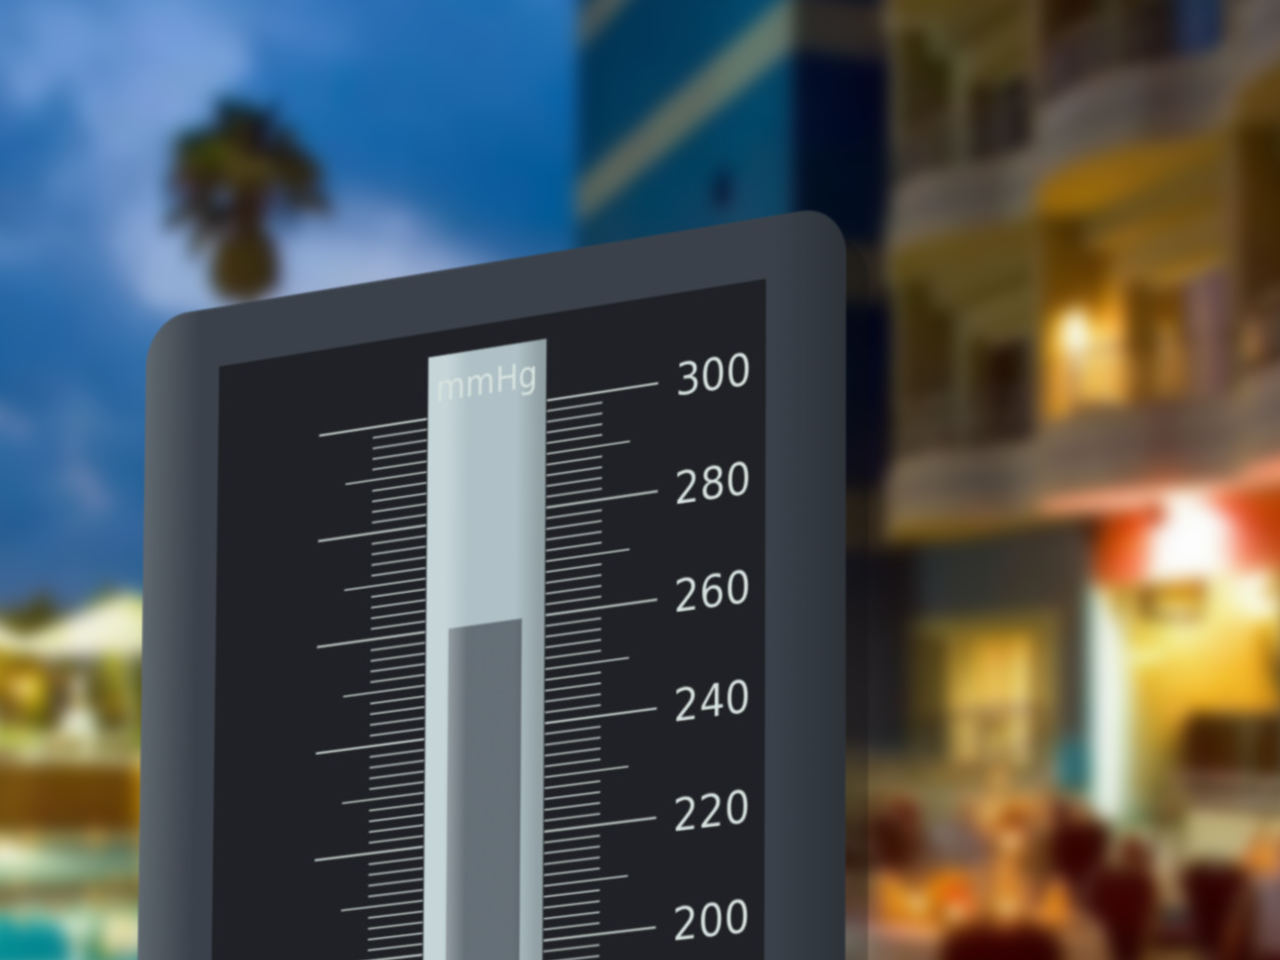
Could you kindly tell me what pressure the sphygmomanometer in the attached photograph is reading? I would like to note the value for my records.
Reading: 260 mmHg
